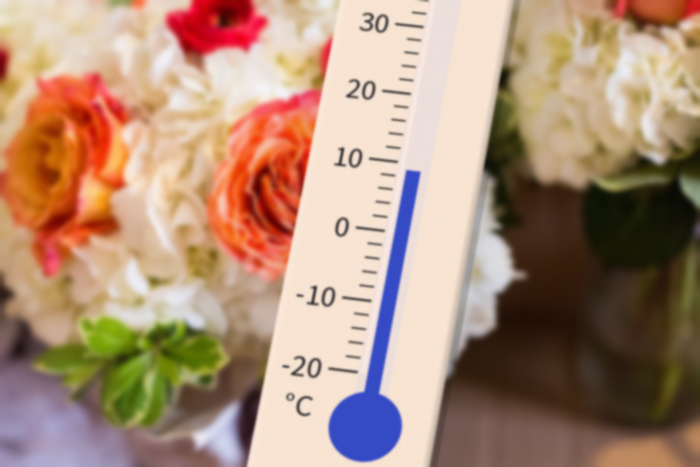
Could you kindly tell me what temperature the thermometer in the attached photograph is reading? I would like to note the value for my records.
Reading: 9 °C
